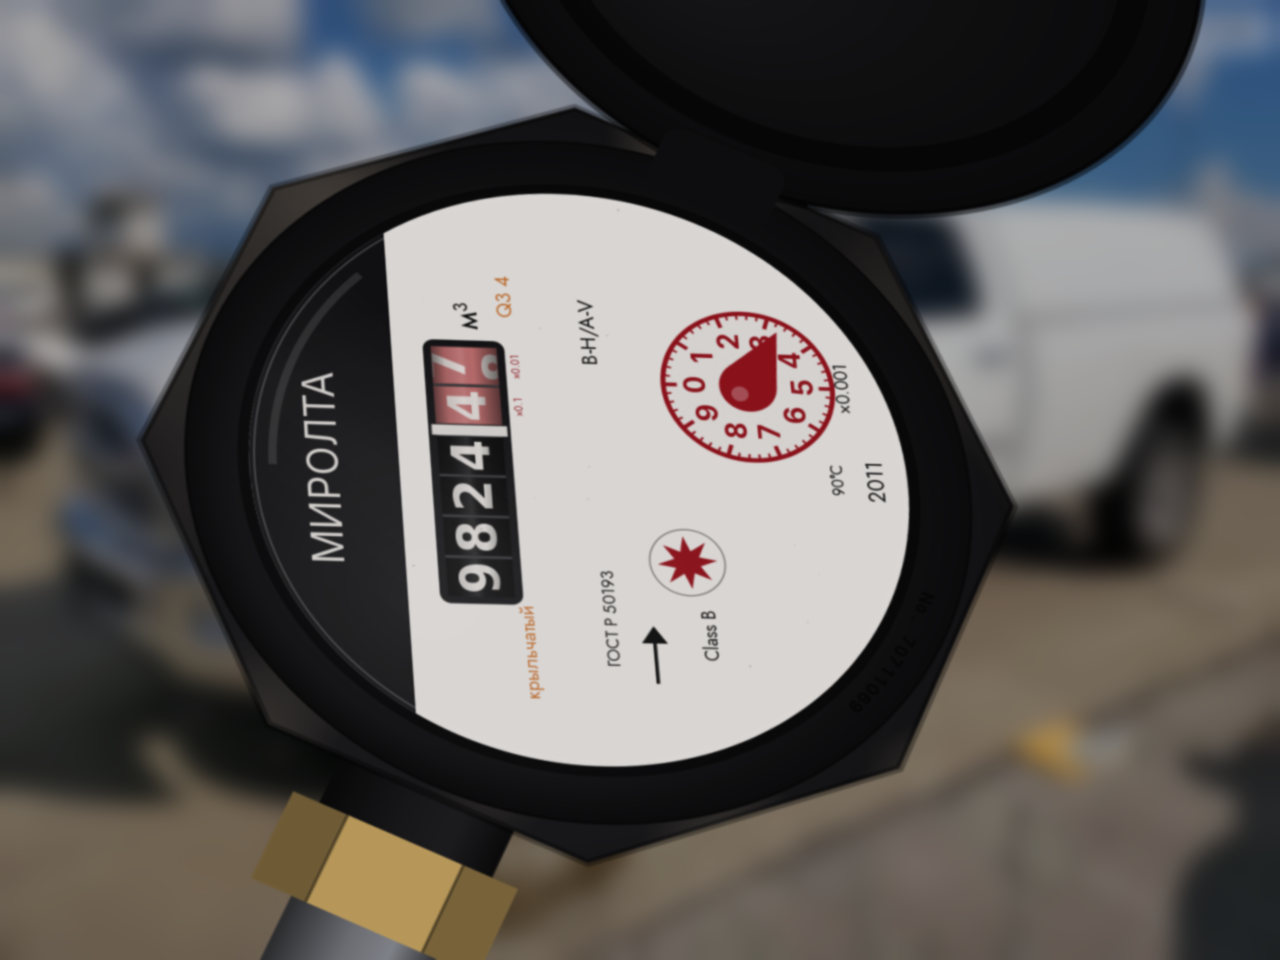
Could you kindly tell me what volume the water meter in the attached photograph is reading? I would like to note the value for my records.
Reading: 9824.473 m³
